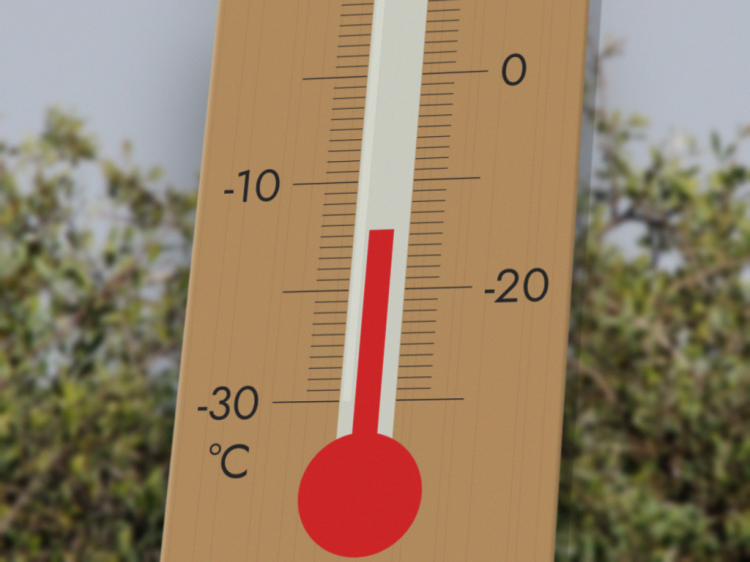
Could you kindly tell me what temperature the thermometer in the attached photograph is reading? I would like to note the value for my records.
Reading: -14.5 °C
